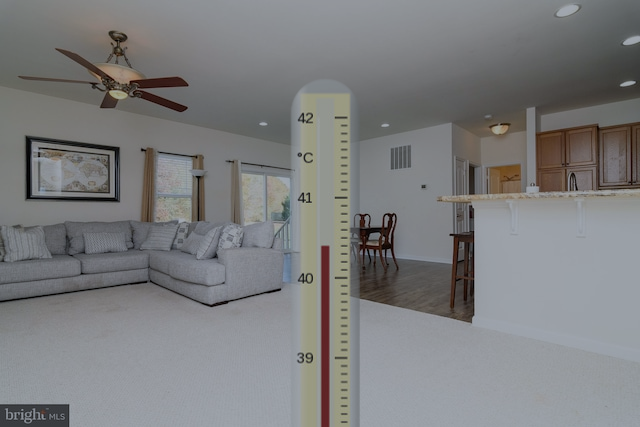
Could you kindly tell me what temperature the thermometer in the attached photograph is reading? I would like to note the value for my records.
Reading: 40.4 °C
